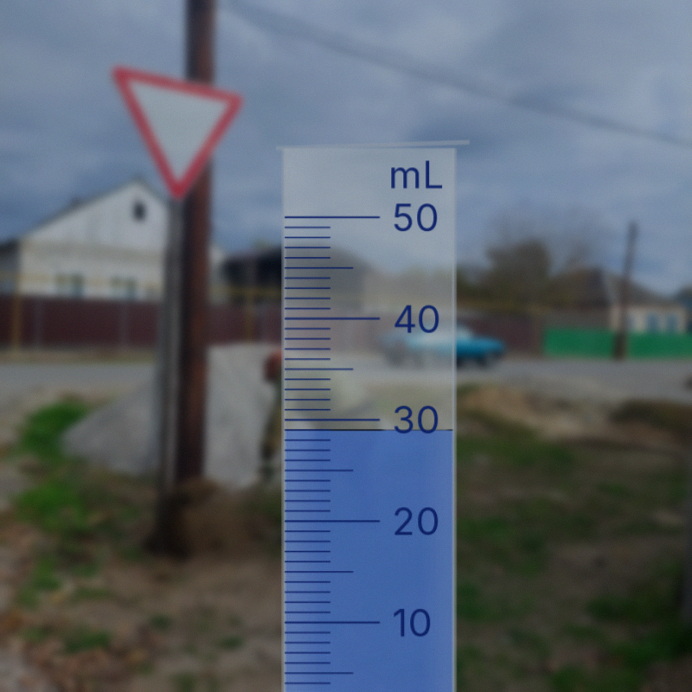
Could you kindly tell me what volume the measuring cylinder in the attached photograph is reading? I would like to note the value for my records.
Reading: 29 mL
